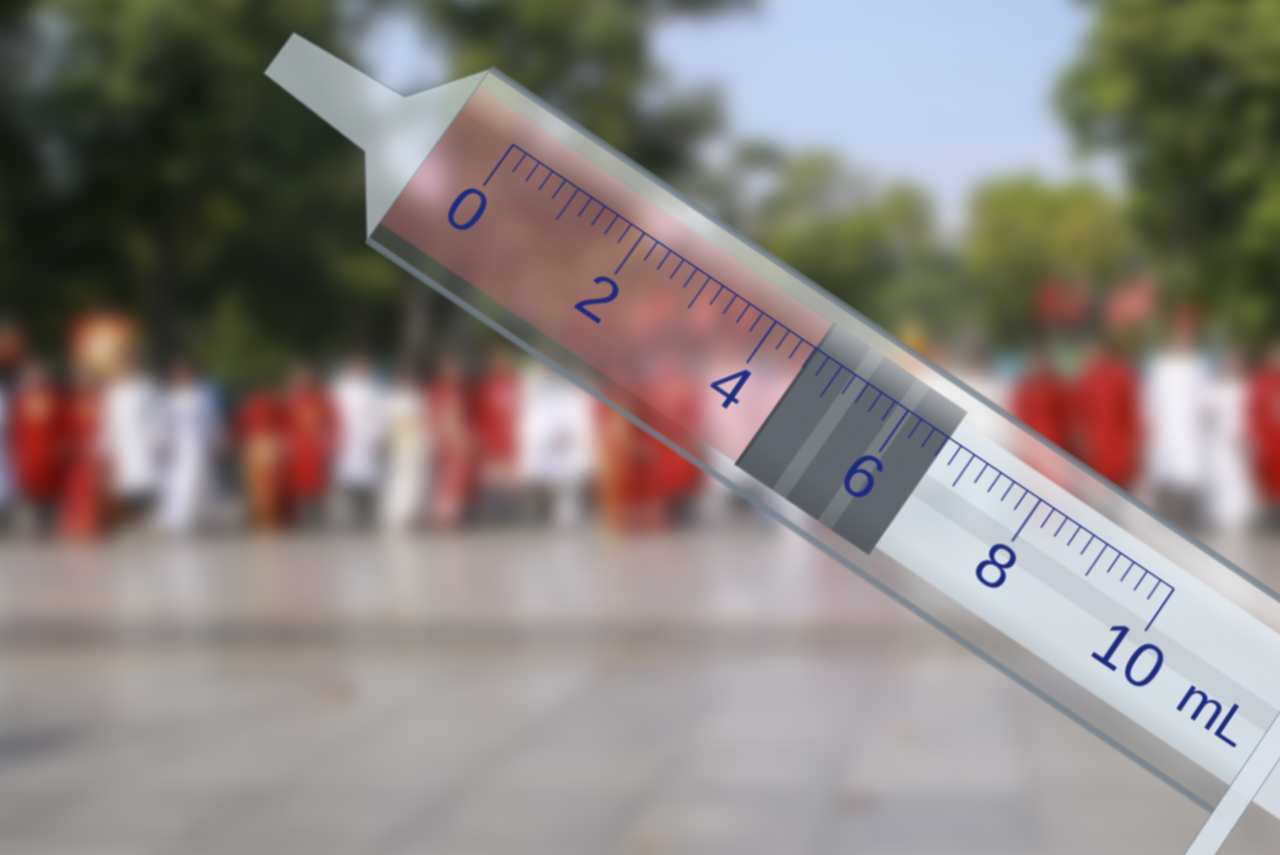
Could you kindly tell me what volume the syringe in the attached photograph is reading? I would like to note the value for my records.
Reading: 4.6 mL
